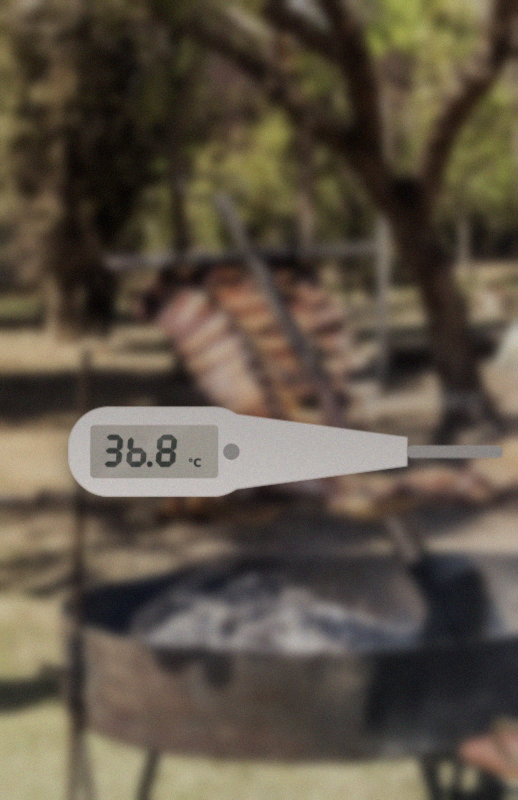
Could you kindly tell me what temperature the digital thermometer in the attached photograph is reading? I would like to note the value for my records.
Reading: 36.8 °C
